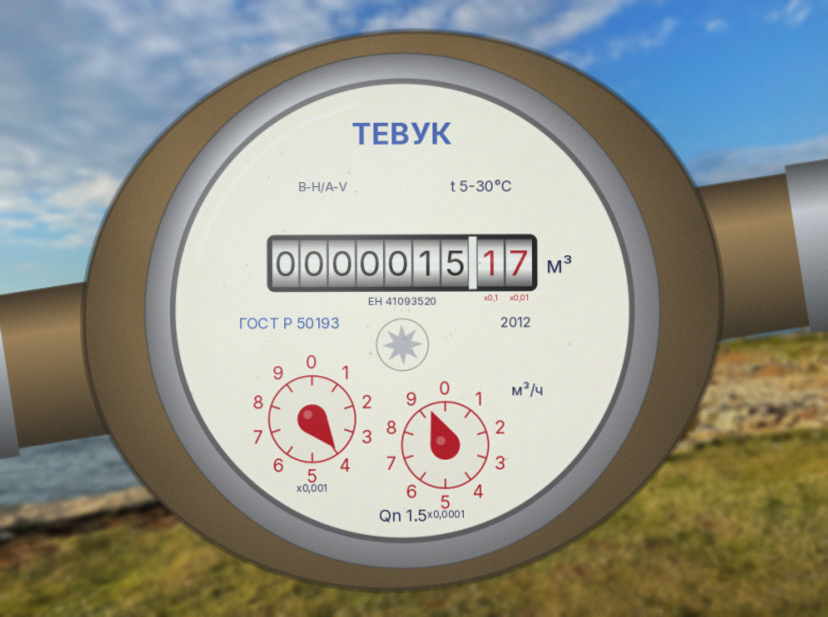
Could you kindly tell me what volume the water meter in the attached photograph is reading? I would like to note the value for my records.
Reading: 15.1739 m³
